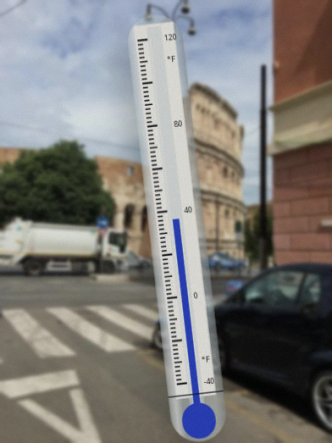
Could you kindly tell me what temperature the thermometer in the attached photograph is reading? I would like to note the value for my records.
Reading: 36 °F
